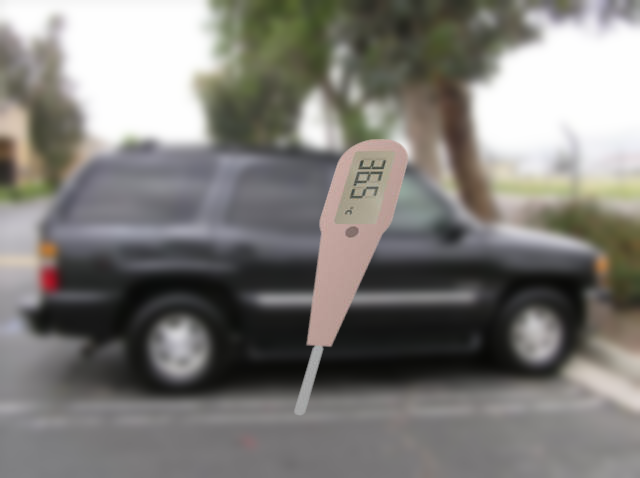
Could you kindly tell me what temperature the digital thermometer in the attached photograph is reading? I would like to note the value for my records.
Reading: 36.5 °C
